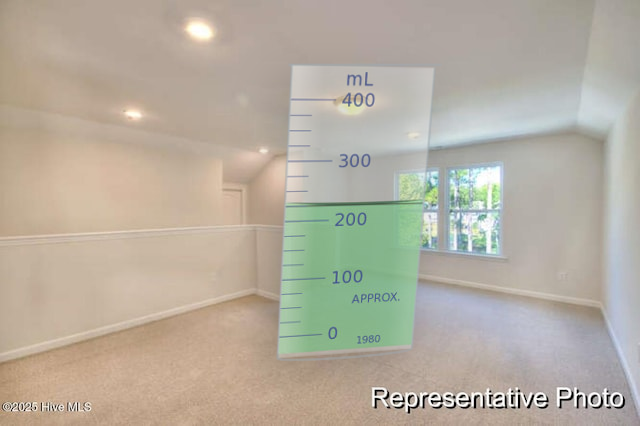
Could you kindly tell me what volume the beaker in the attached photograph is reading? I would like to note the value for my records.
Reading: 225 mL
